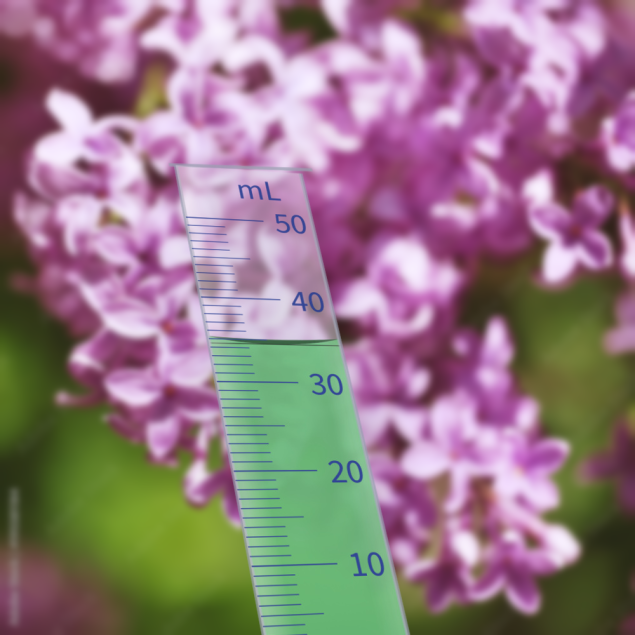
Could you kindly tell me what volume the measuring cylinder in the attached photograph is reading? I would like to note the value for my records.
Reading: 34.5 mL
